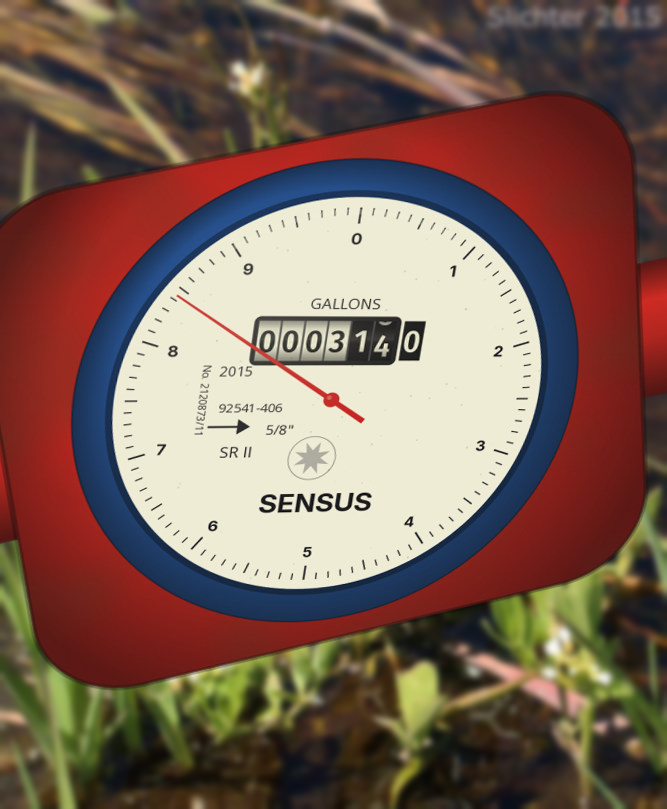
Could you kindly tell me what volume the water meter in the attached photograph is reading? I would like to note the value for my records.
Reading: 3138.4 gal
